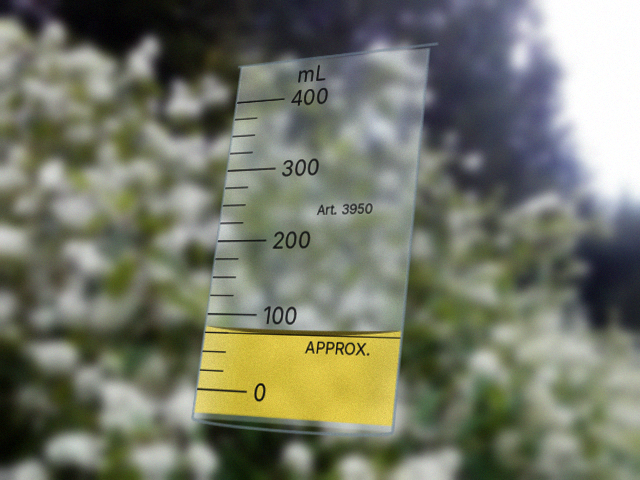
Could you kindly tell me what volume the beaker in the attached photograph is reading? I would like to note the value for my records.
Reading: 75 mL
